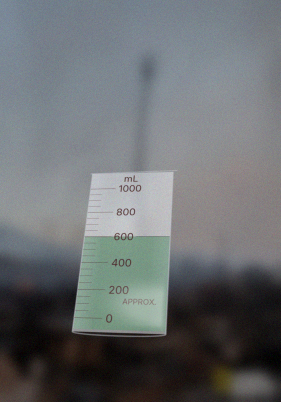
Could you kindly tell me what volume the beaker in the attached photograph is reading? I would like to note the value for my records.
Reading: 600 mL
